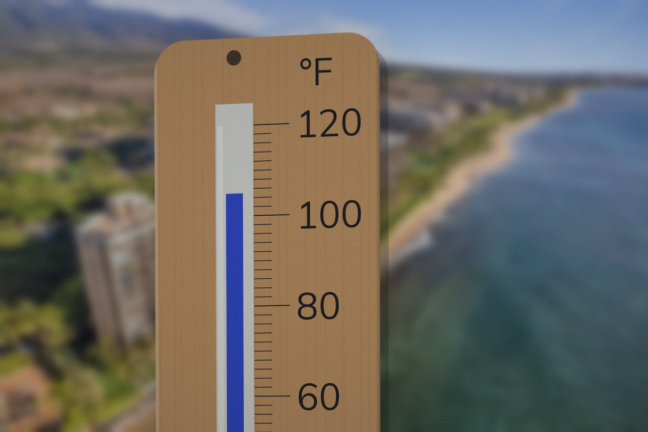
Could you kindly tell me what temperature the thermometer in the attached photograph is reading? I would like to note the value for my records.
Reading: 105 °F
